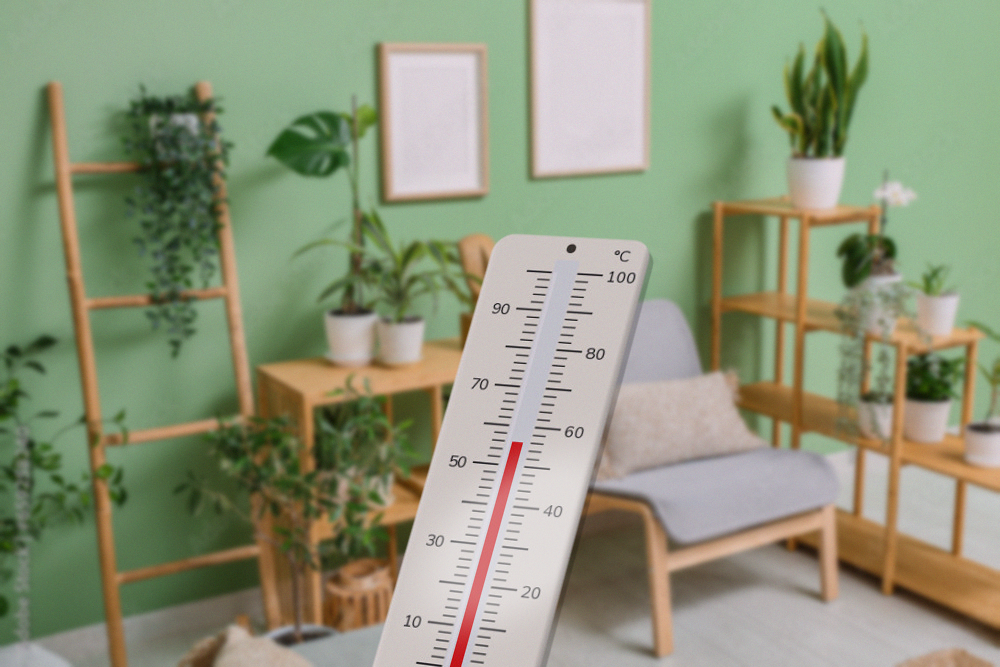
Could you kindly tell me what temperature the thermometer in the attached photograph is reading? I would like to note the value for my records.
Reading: 56 °C
